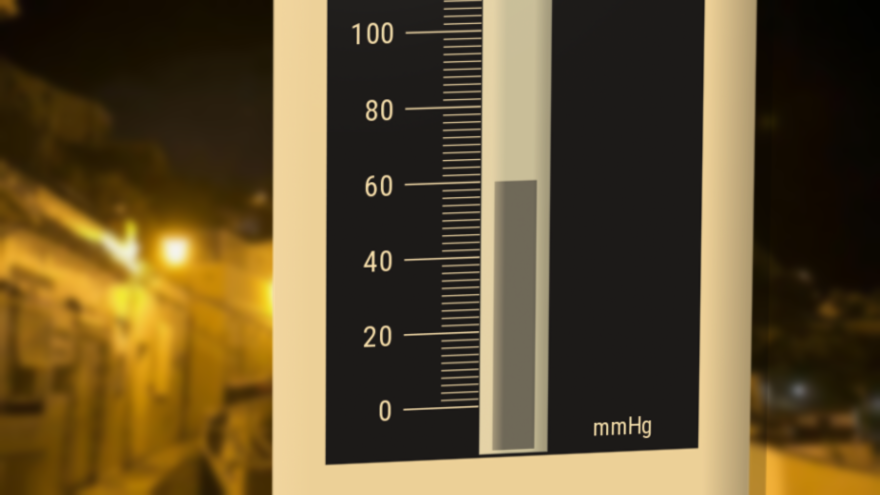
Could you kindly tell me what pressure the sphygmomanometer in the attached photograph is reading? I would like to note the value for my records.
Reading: 60 mmHg
